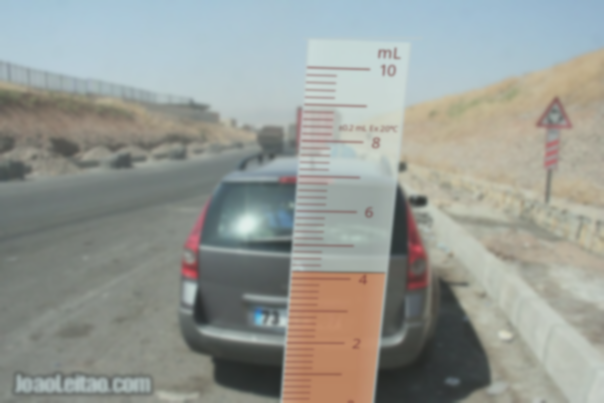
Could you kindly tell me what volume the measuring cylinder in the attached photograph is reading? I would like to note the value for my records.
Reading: 4.2 mL
